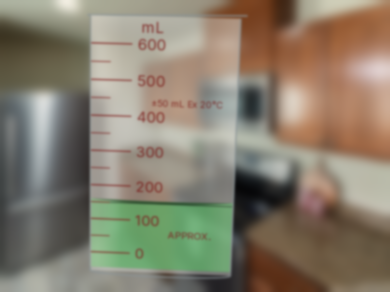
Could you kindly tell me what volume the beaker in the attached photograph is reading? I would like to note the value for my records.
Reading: 150 mL
